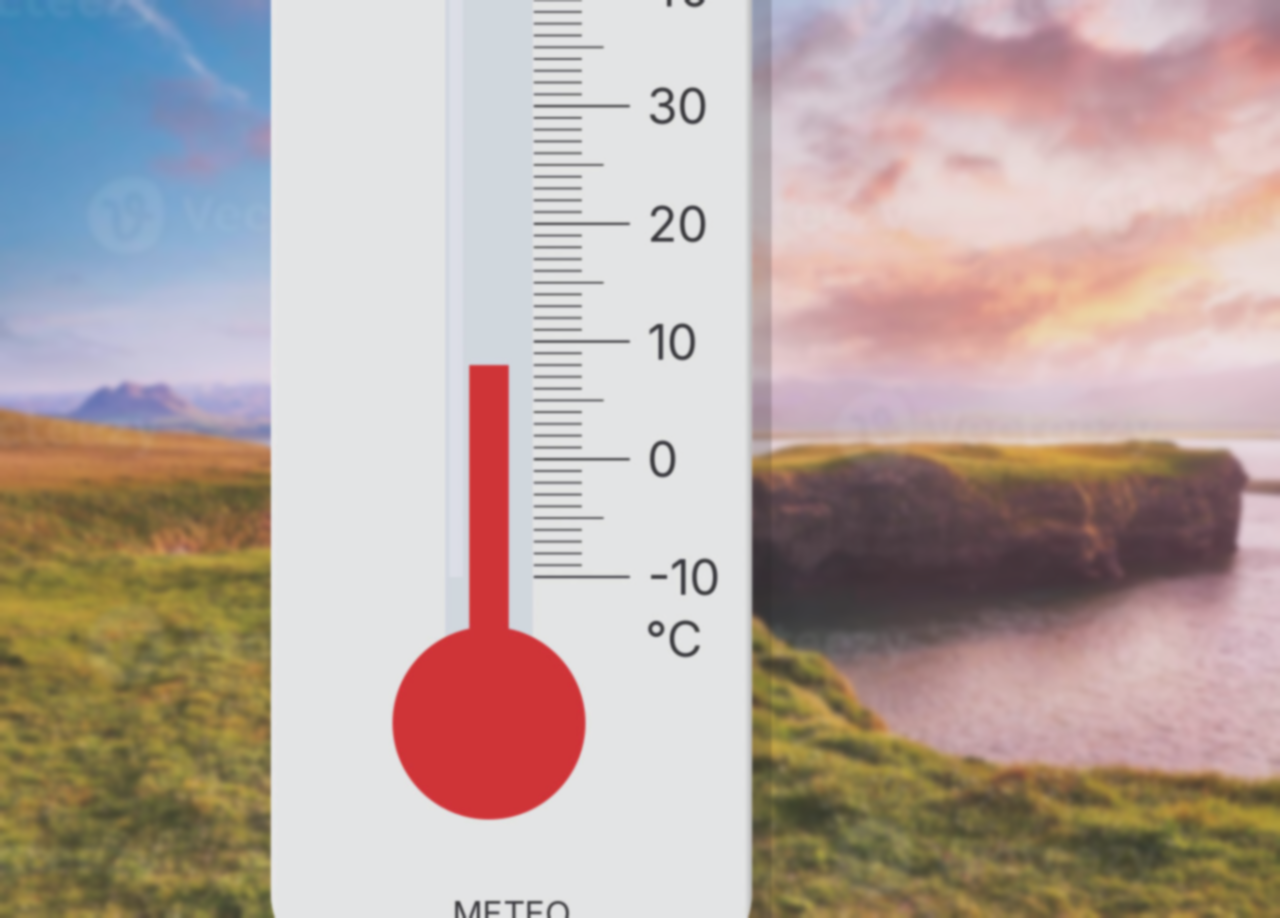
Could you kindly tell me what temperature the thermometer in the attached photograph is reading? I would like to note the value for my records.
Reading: 8 °C
